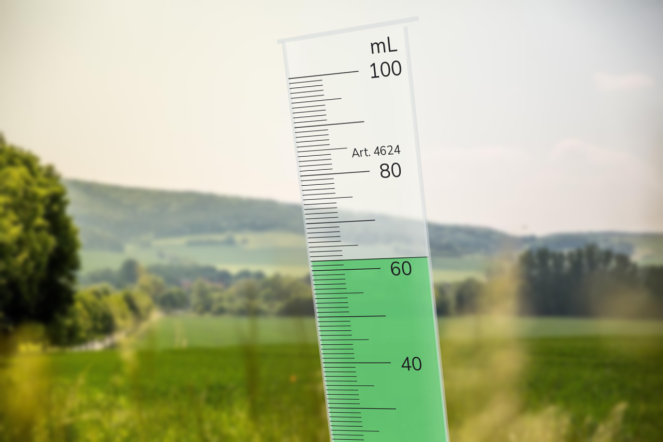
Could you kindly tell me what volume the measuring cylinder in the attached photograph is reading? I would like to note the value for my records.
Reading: 62 mL
